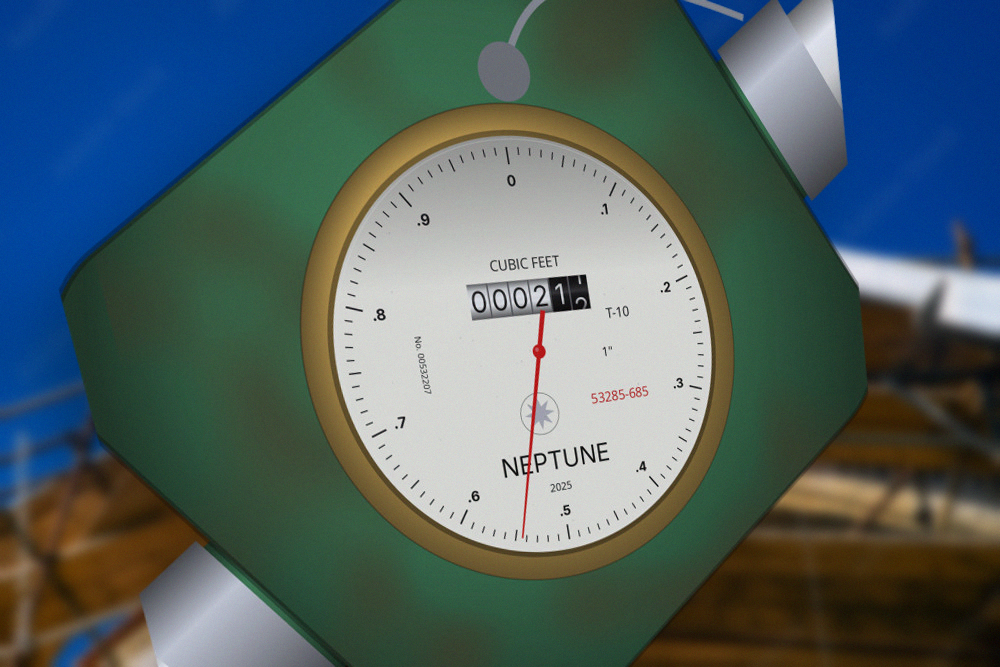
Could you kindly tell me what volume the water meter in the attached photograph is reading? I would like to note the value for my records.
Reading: 211.54 ft³
